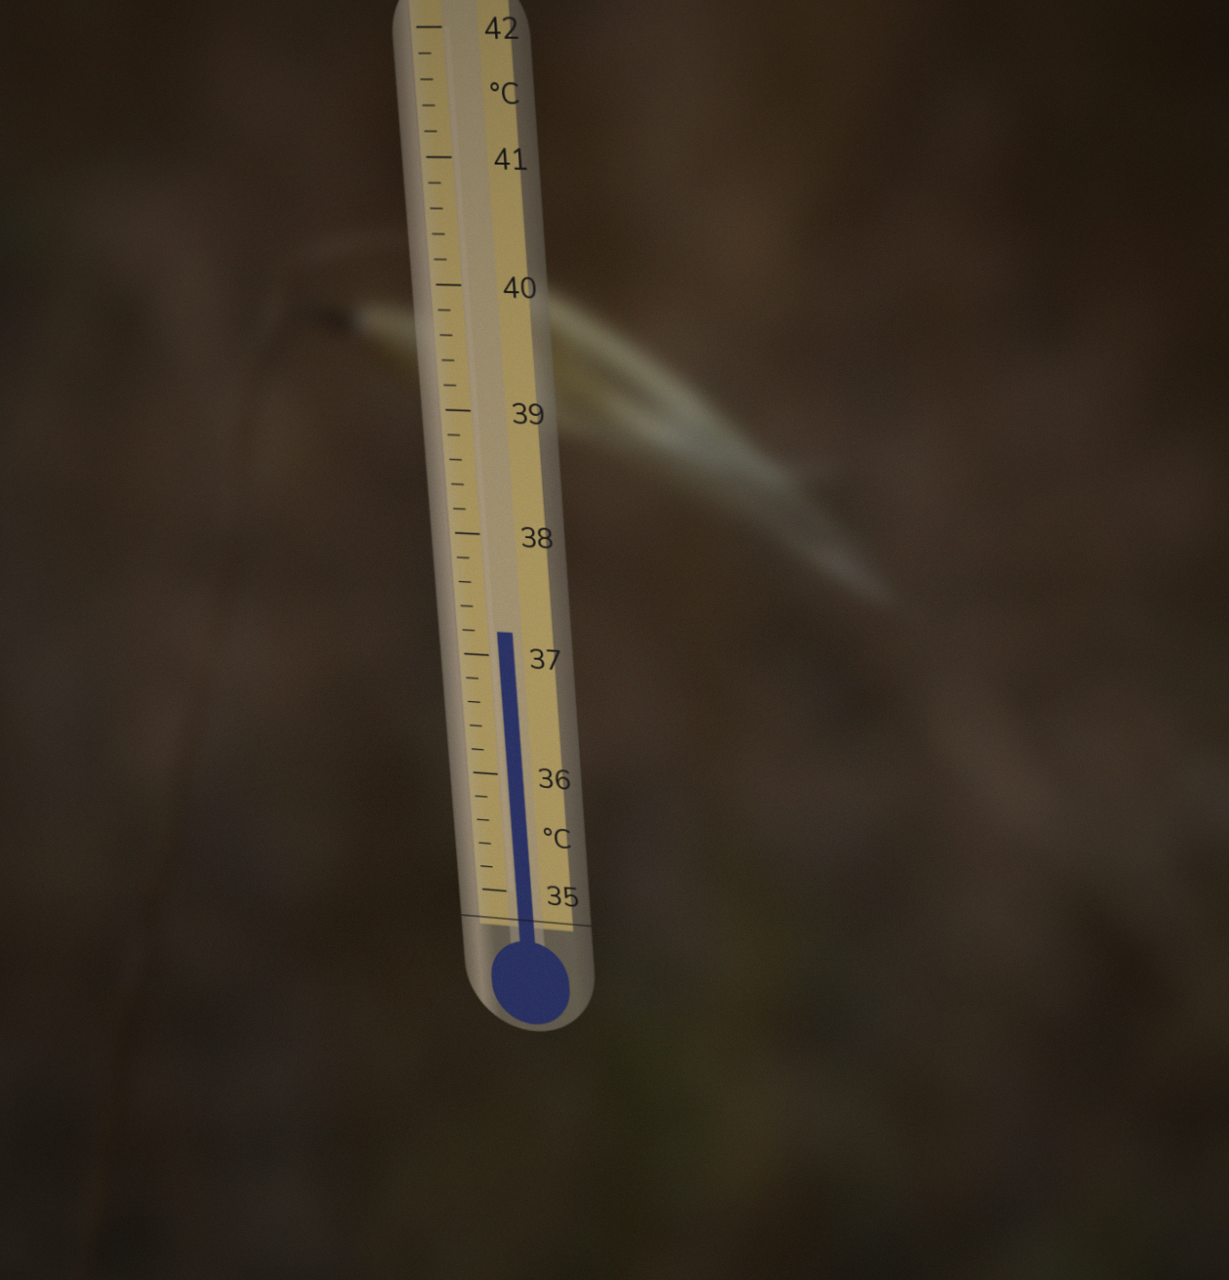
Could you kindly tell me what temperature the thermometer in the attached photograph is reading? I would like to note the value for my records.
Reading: 37.2 °C
